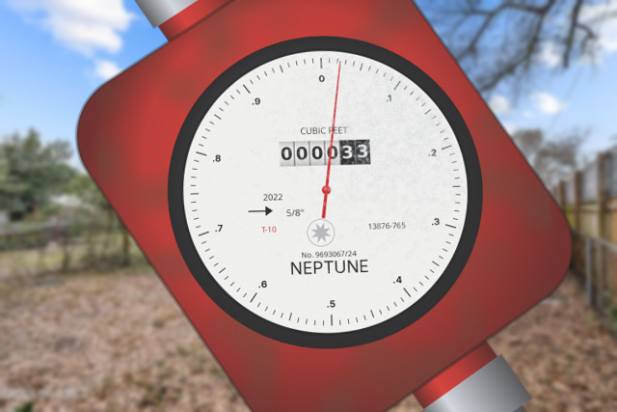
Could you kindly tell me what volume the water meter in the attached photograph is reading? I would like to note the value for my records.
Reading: 33.02 ft³
